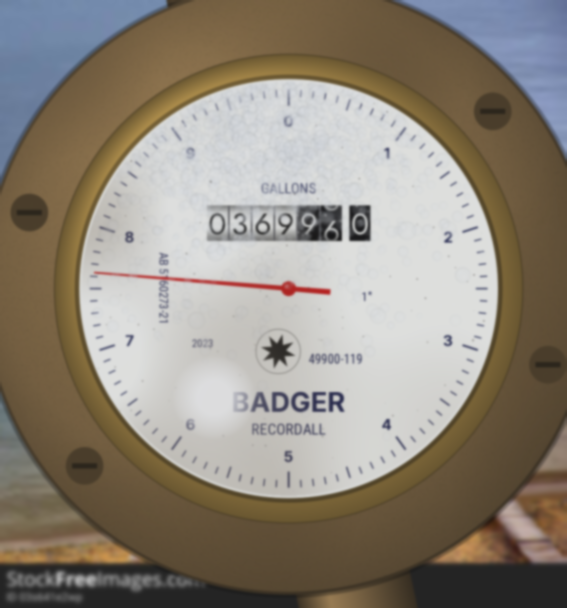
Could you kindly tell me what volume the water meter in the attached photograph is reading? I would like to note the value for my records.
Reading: 369957.6 gal
